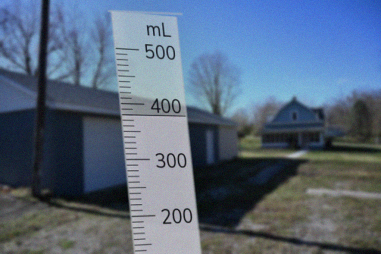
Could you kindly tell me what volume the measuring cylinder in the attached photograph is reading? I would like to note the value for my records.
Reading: 380 mL
